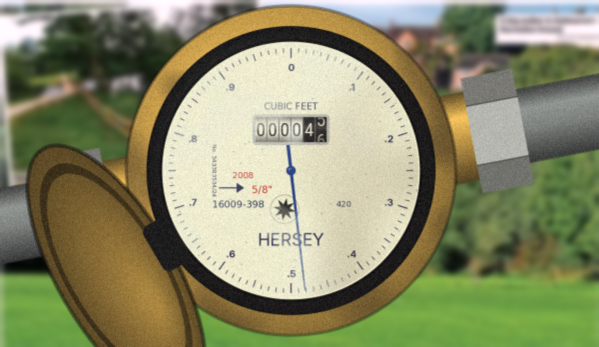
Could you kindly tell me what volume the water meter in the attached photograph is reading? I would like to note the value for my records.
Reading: 45.48 ft³
